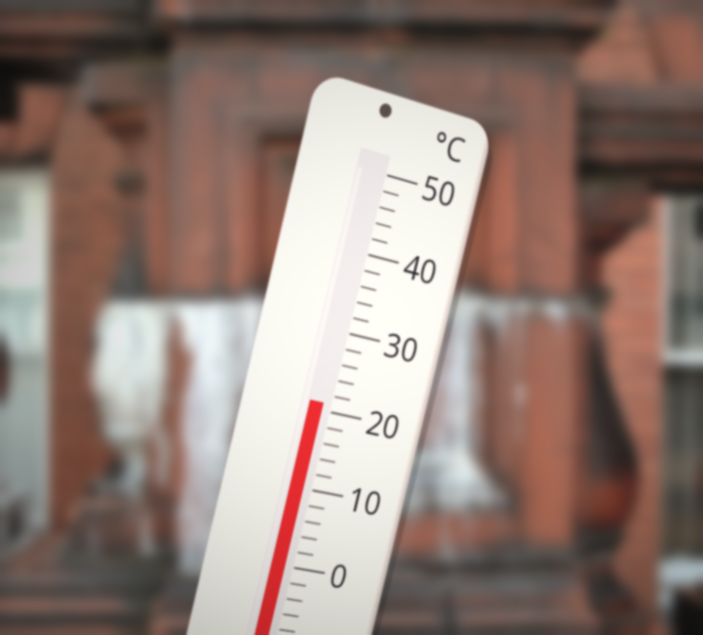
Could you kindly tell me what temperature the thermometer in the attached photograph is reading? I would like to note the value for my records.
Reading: 21 °C
